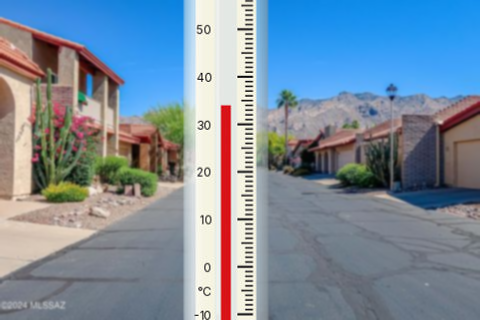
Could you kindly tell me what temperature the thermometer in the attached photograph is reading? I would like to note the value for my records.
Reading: 34 °C
